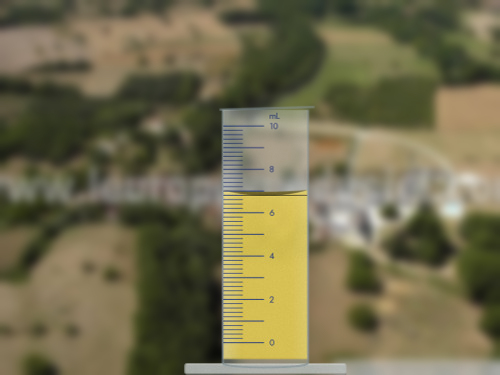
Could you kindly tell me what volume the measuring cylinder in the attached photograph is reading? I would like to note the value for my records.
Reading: 6.8 mL
